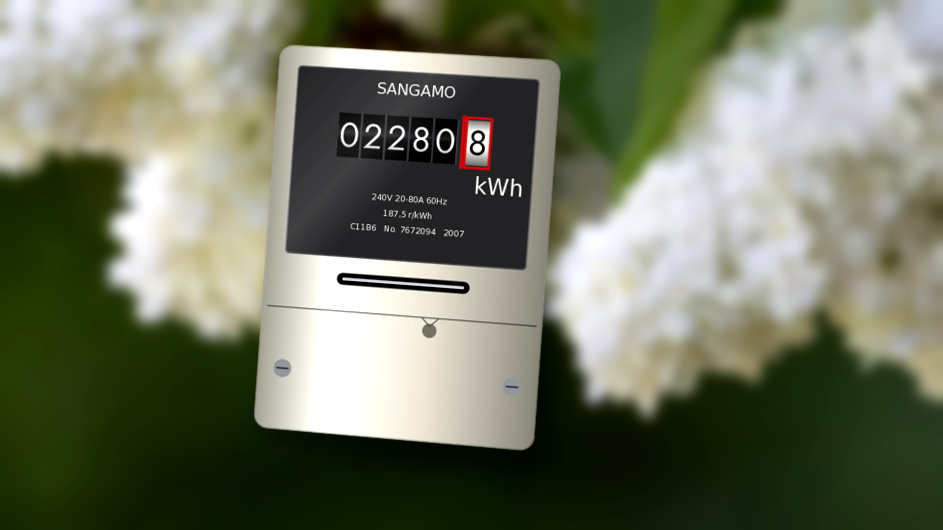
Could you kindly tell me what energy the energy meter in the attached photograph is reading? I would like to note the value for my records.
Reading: 2280.8 kWh
